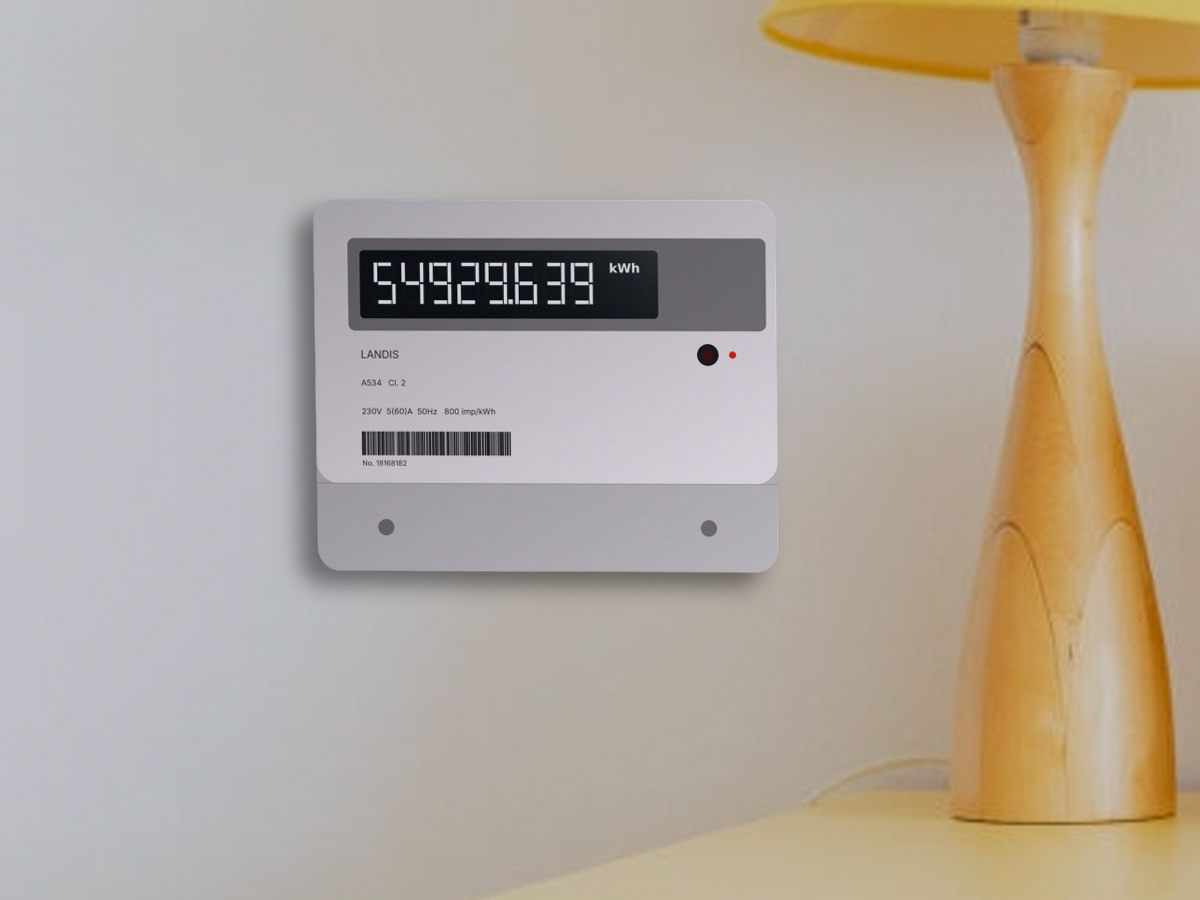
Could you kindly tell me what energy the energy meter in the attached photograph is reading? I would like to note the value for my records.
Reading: 54929.639 kWh
